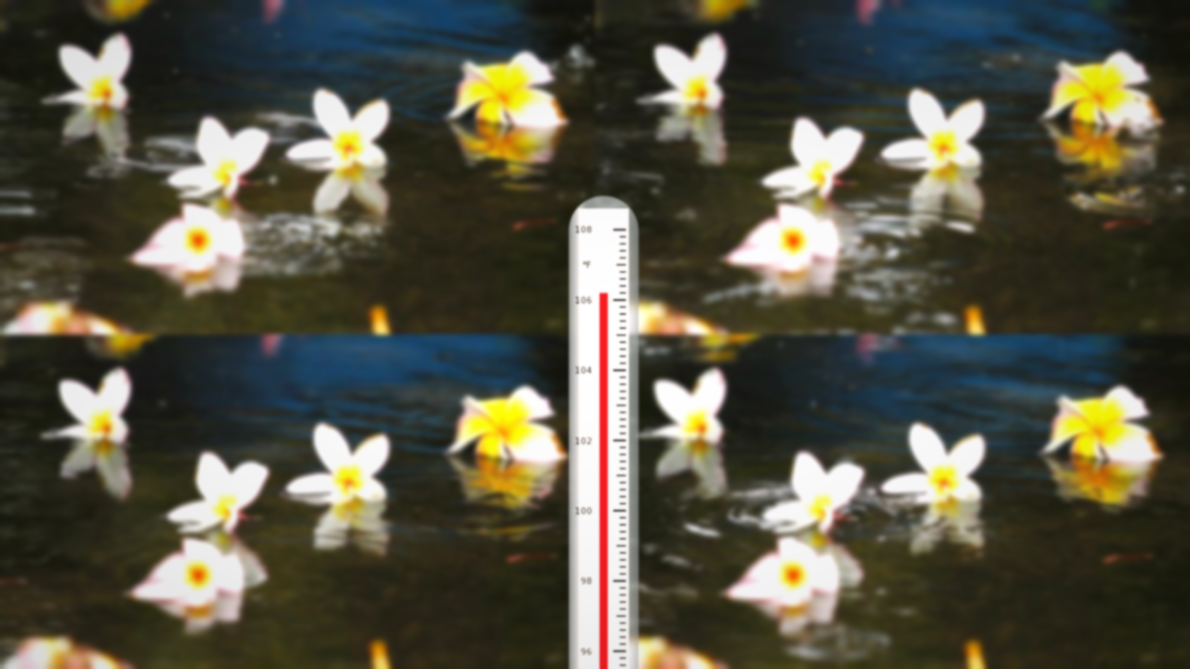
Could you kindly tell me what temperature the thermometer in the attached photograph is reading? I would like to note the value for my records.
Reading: 106.2 °F
